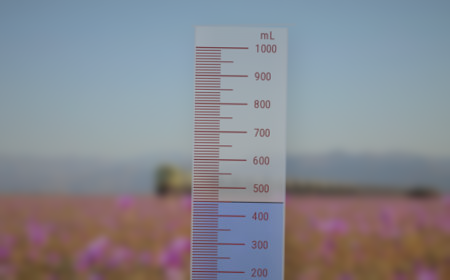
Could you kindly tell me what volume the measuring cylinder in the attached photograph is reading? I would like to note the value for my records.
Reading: 450 mL
